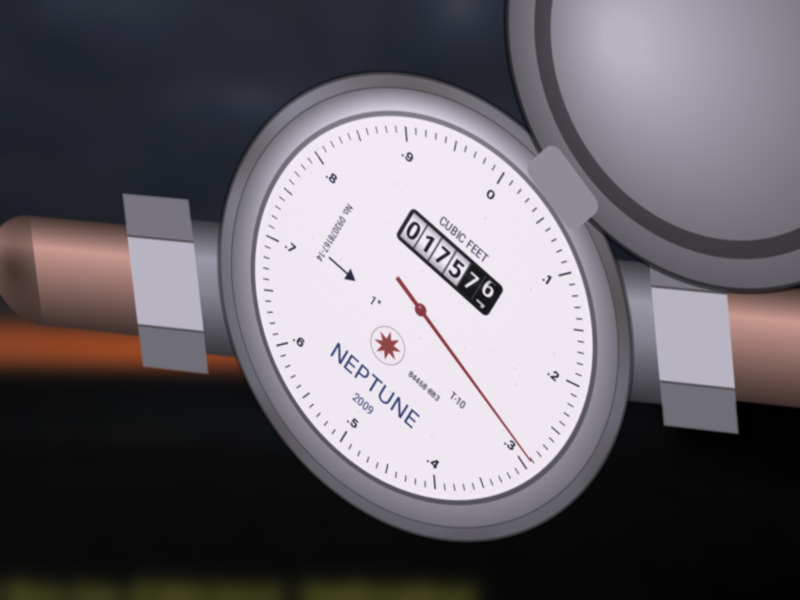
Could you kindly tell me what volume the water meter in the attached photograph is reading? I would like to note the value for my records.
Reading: 17576.29 ft³
